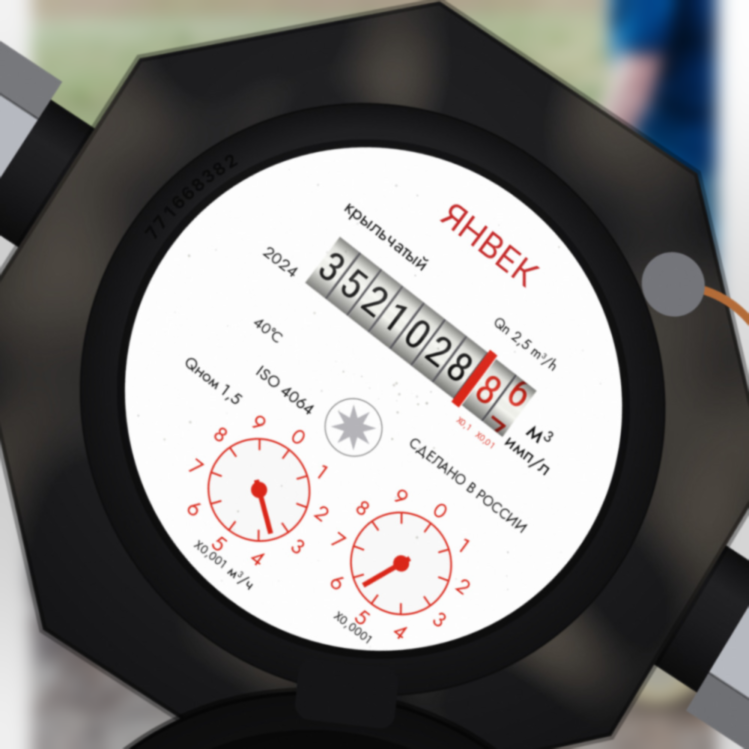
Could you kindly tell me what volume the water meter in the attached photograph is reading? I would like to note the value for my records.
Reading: 3521028.8635 m³
